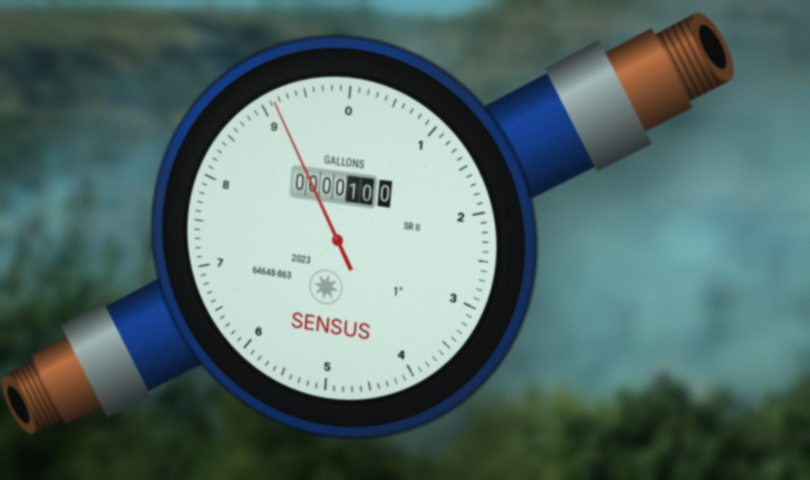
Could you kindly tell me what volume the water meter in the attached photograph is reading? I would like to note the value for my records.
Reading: 99.1 gal
